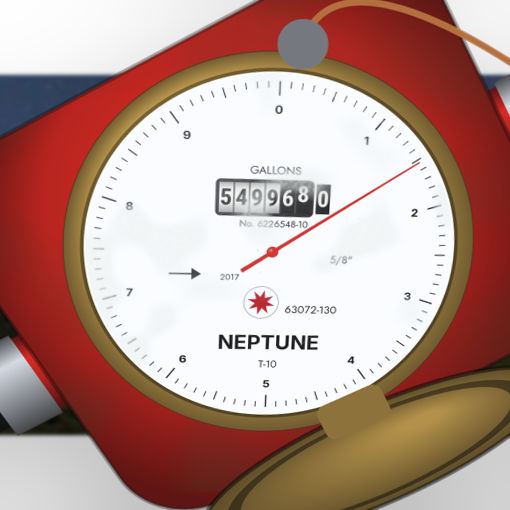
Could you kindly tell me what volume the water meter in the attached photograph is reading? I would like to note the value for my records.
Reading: 5499681.5 gal
